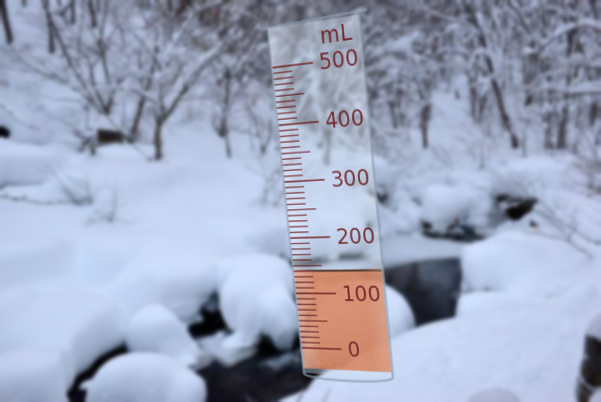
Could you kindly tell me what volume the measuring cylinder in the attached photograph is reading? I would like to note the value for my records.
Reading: 140 mL
